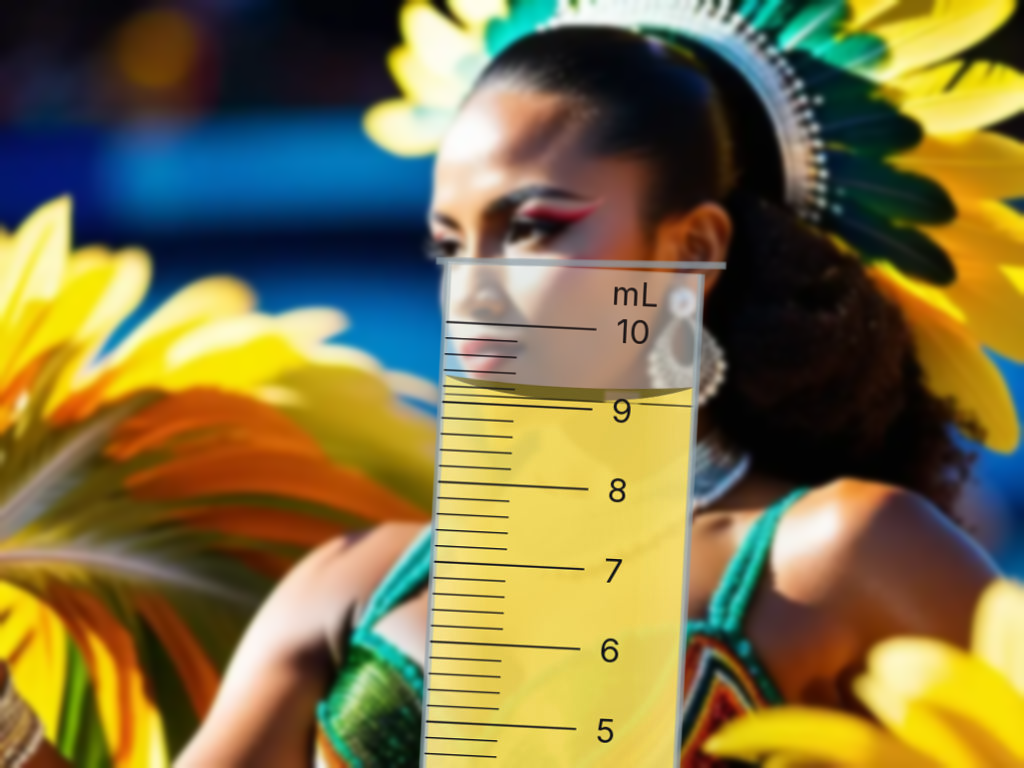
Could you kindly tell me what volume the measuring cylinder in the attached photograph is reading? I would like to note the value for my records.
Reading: 9.1 mL
